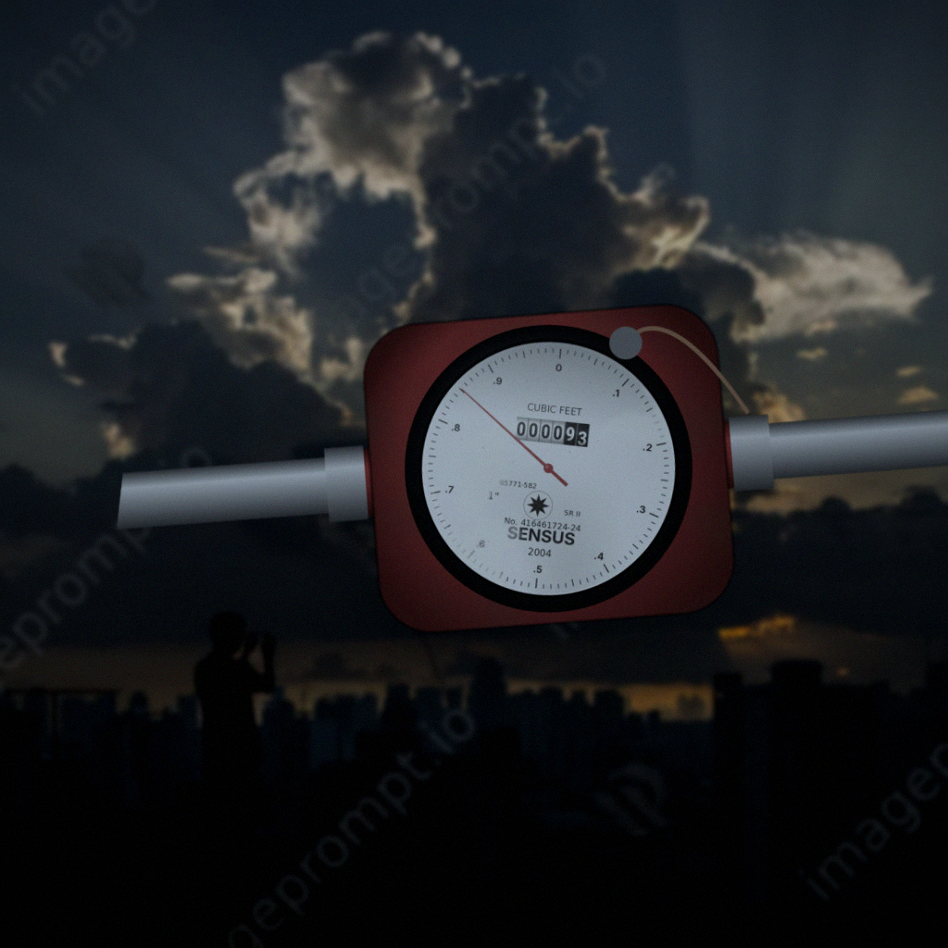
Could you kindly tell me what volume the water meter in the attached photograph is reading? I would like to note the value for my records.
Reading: 92.85 ft³
